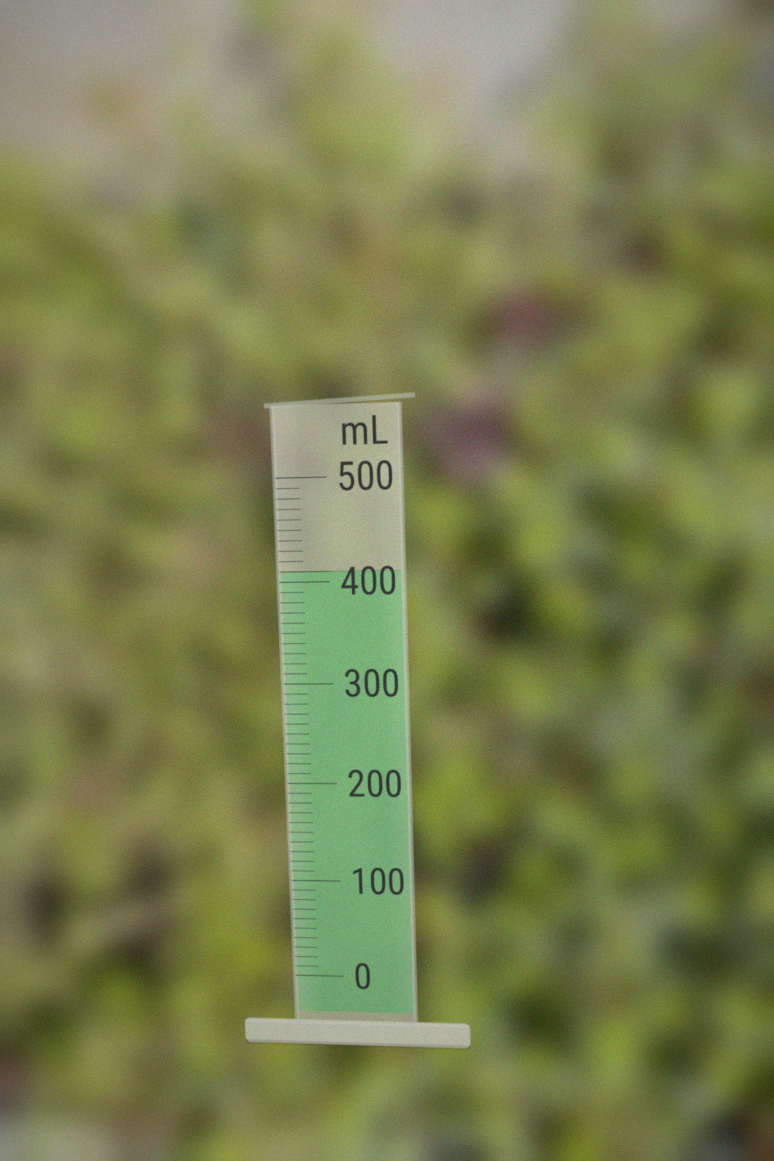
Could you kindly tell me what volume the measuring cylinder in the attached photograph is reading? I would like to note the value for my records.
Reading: 410 mL
